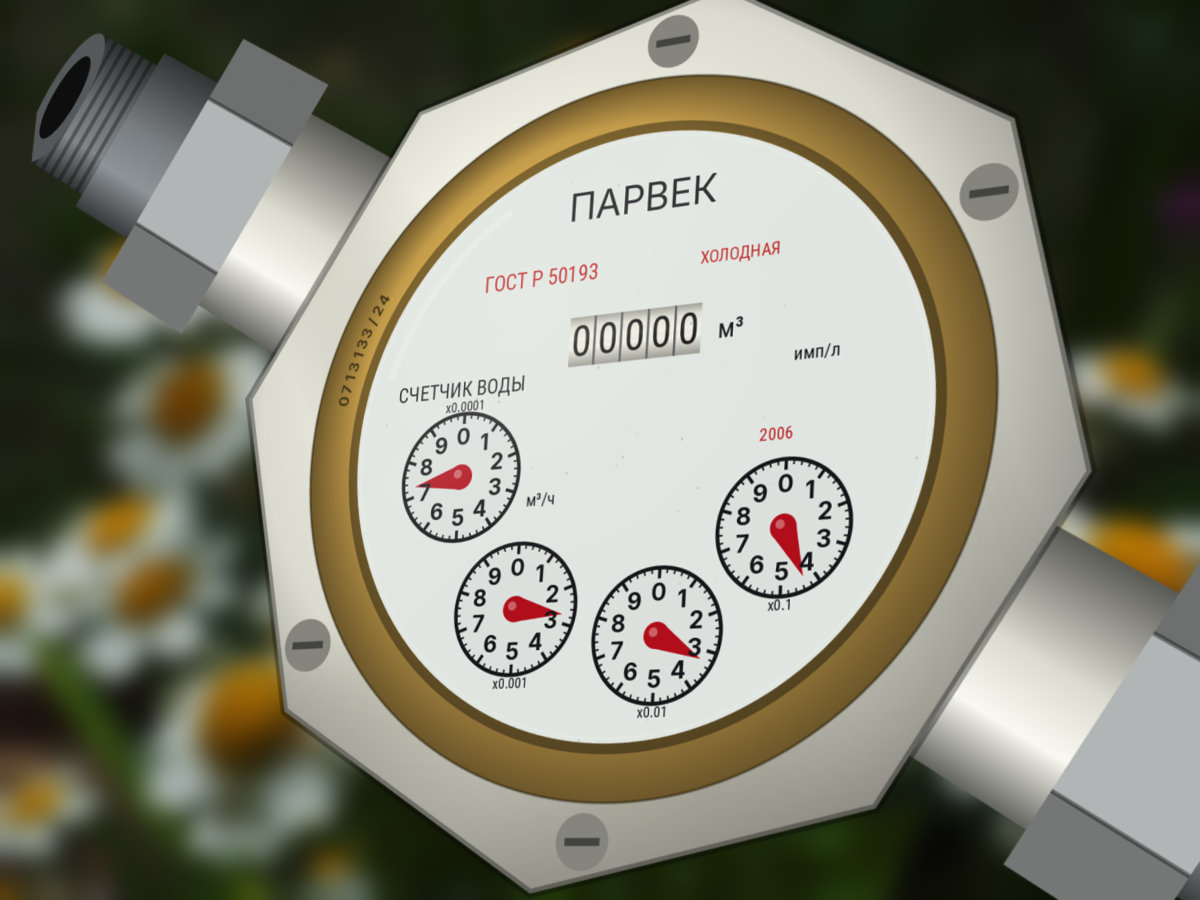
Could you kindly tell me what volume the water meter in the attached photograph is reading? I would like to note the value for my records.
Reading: 0.4327 m³
